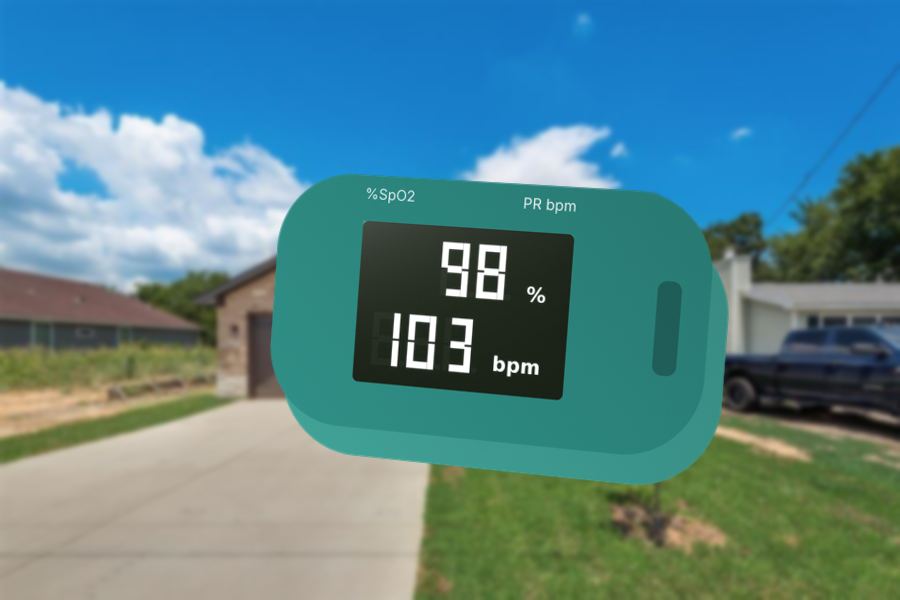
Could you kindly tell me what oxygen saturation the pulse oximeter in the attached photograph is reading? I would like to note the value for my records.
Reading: 98 %
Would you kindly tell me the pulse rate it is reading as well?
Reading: 103 bpm
